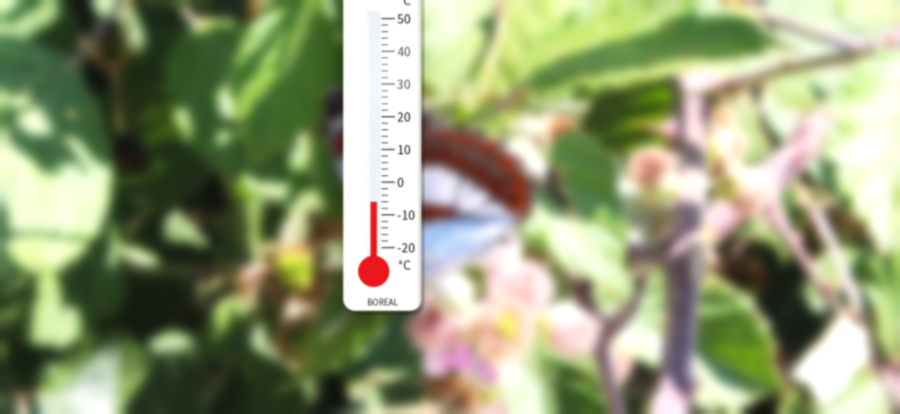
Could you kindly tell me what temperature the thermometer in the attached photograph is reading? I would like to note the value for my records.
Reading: -6 °C
